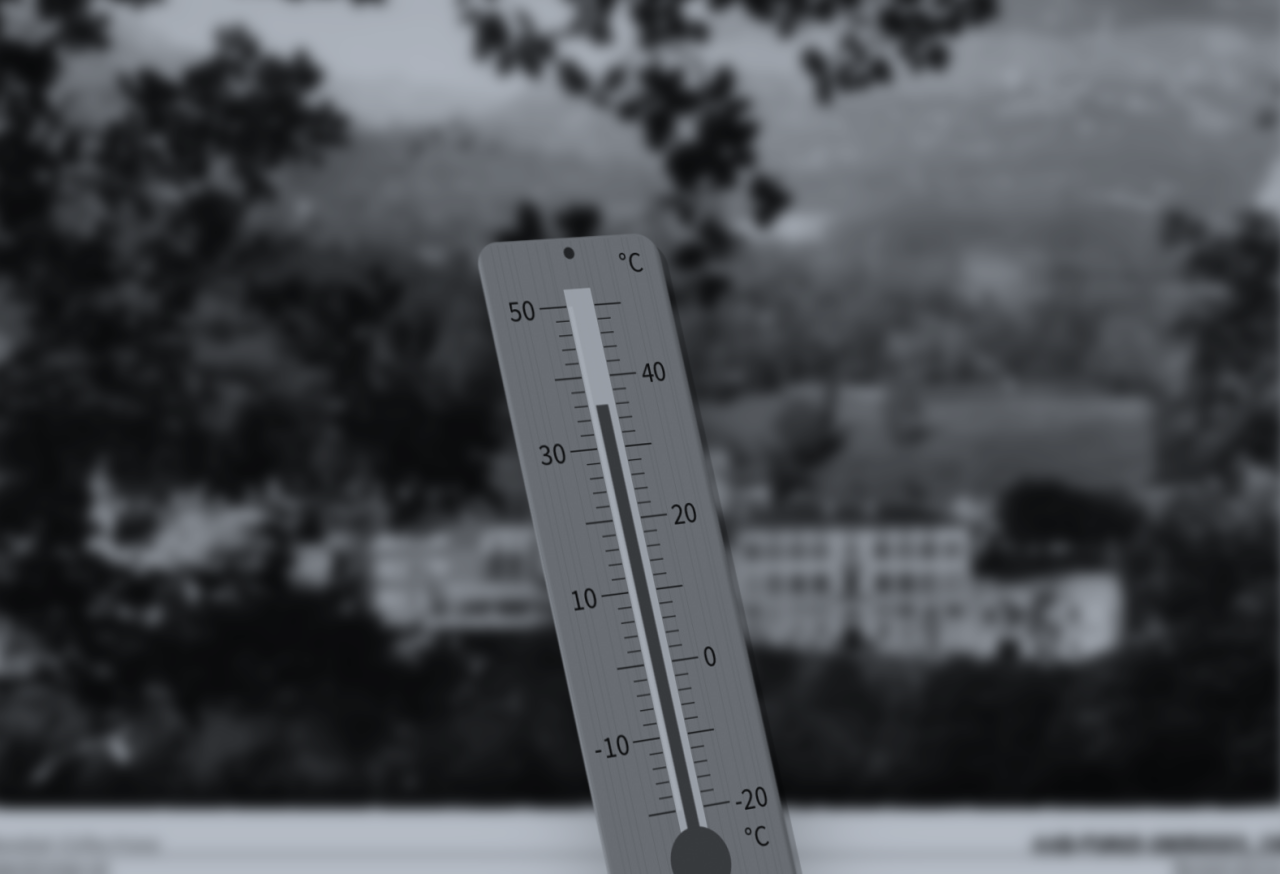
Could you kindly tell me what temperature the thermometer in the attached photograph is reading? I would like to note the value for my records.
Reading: 36 °C
